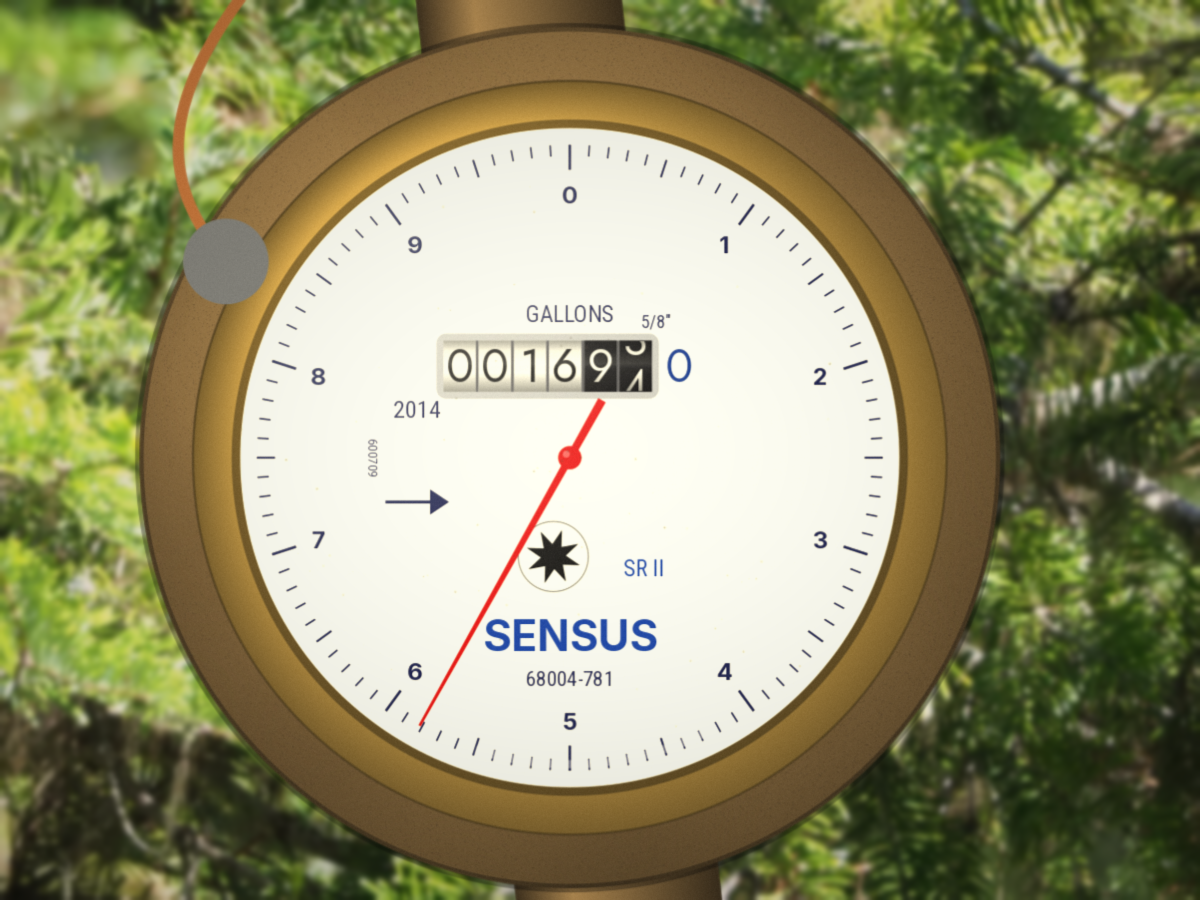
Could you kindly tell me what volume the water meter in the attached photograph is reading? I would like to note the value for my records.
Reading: 16935.8 gal
